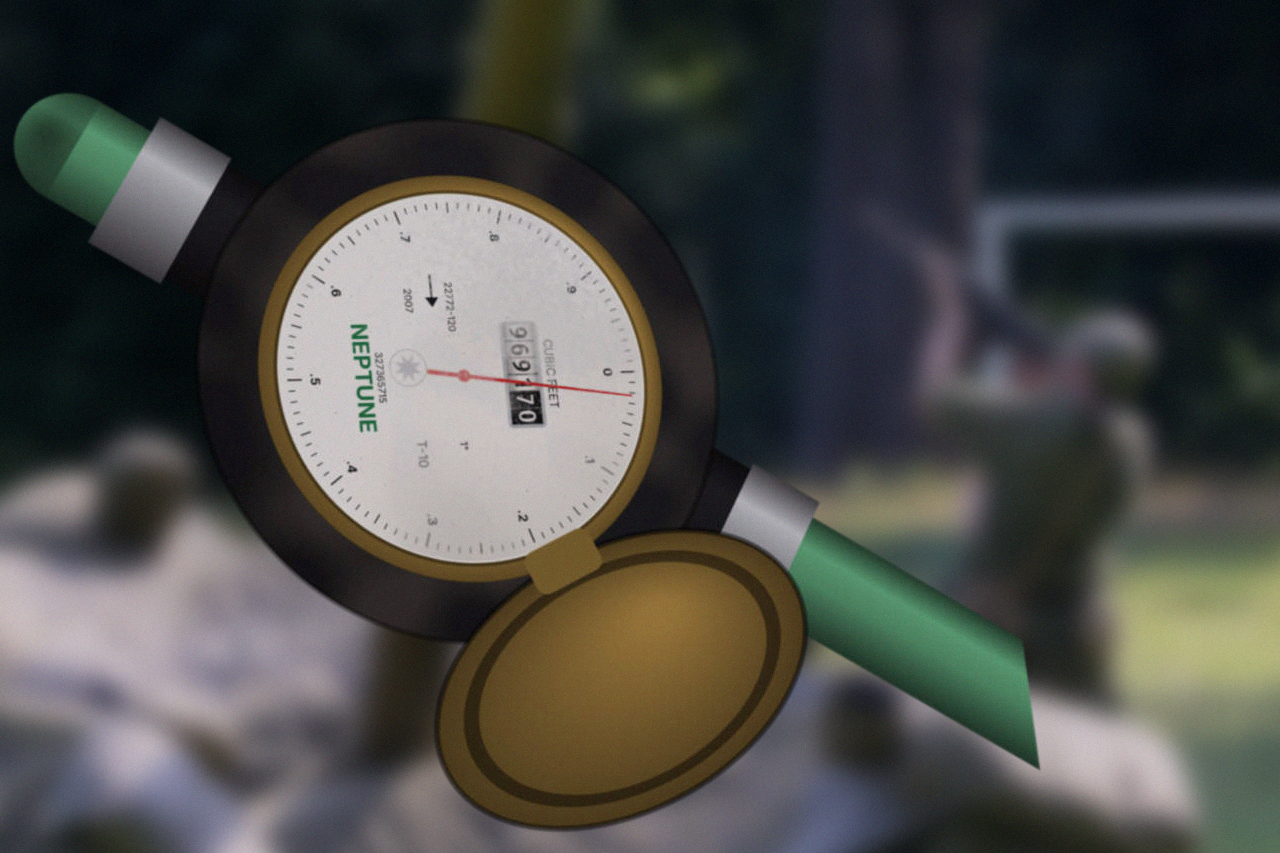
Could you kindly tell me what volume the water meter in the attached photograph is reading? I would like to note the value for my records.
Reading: 969170.02 ft³
